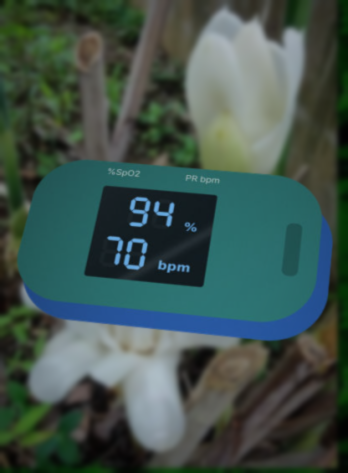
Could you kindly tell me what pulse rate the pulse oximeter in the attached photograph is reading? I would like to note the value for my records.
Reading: 70 bpm
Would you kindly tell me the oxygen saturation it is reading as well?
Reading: 94 %
